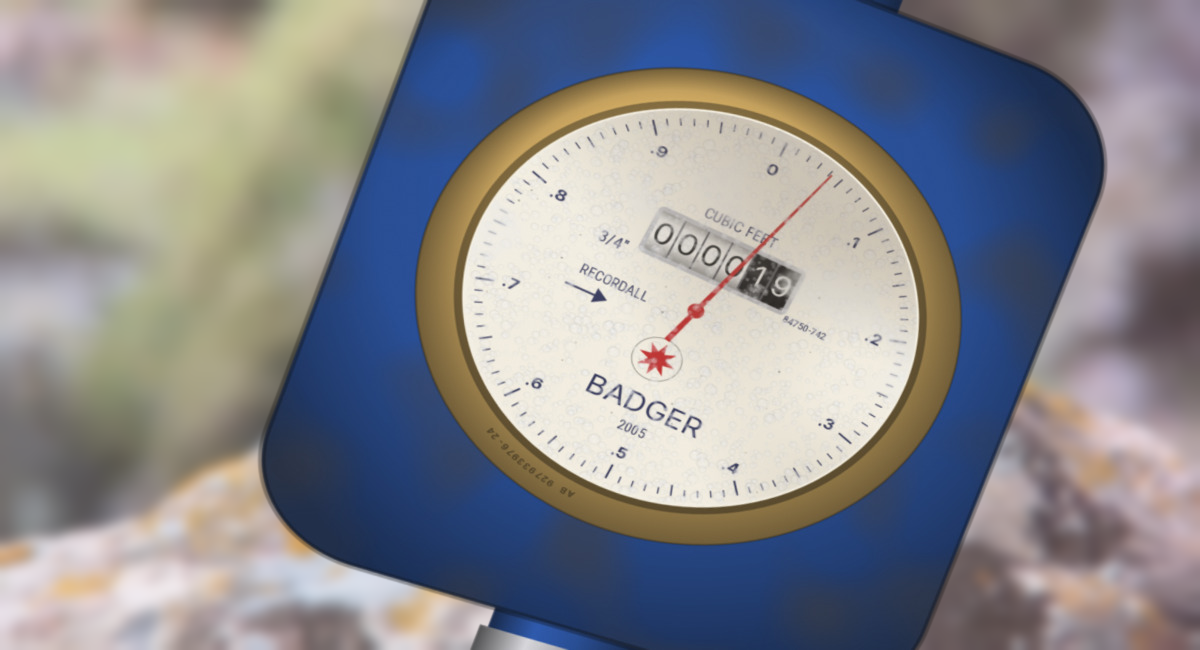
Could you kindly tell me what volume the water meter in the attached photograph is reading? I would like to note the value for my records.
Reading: 19.04 ft³
